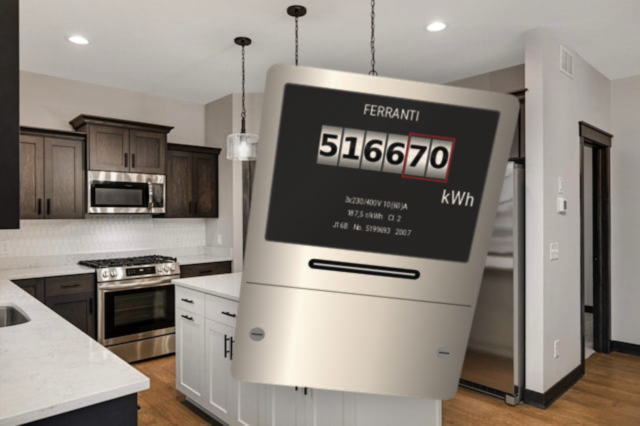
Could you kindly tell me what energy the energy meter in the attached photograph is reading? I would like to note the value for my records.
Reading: 5166.70 kWh
